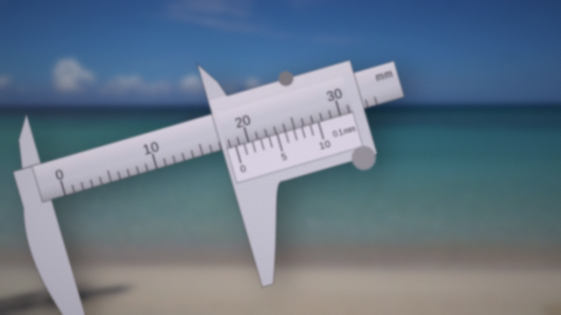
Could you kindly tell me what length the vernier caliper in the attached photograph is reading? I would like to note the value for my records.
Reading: 18.6 mm
